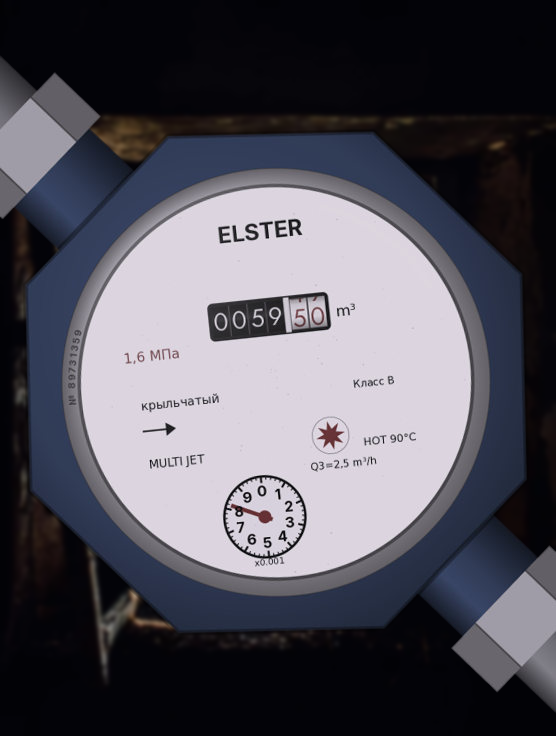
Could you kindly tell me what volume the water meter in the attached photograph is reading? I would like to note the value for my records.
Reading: 59.498 m³
